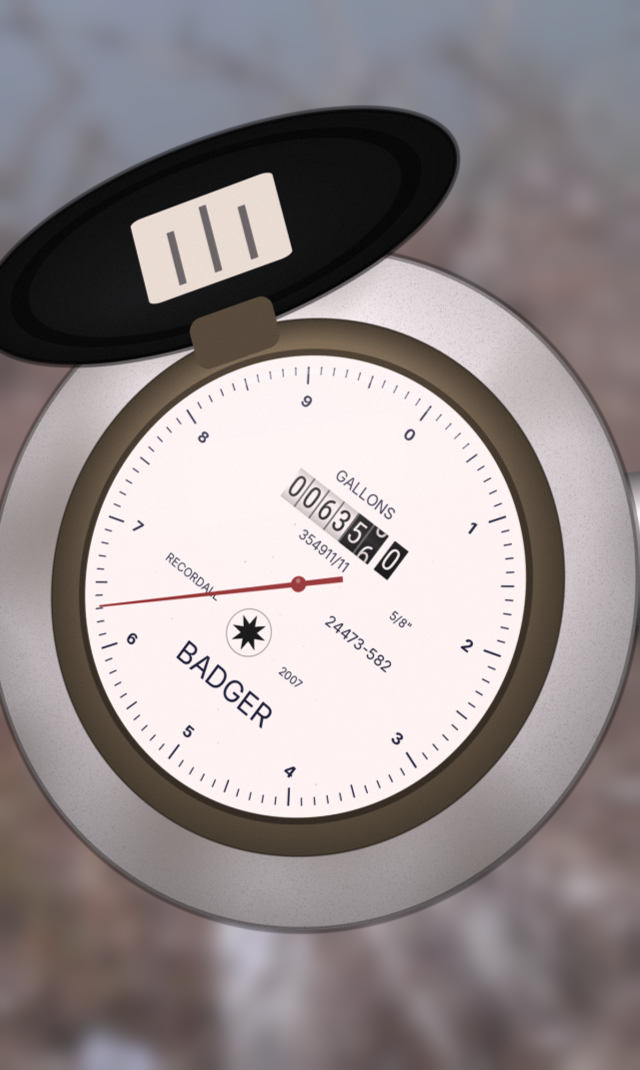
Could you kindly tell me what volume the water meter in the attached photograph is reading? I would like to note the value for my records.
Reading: 63556.3 gal
